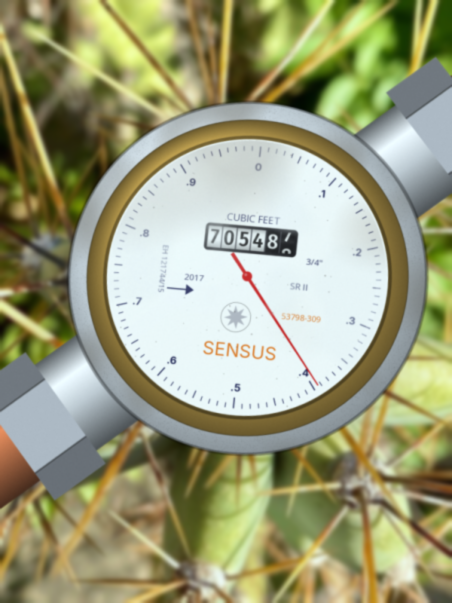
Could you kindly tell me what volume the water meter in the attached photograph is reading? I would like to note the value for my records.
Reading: 705487.39 ft³
